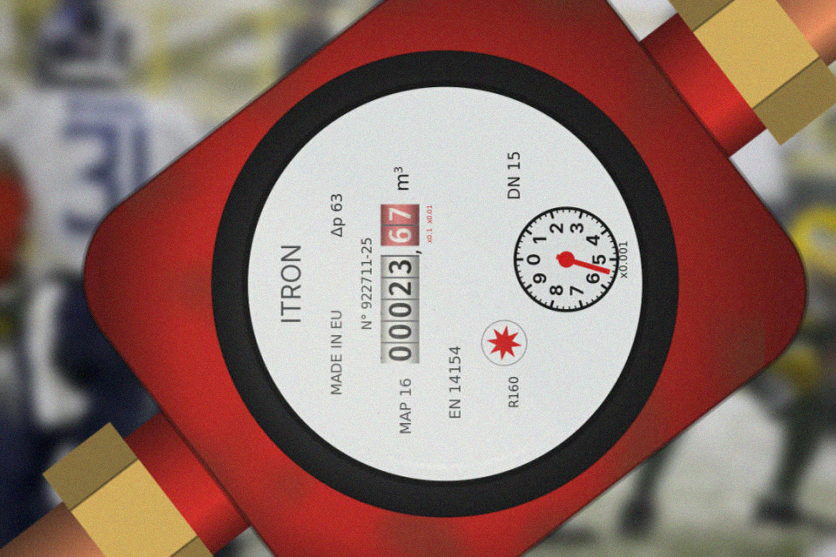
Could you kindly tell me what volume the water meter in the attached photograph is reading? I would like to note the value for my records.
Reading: 23.675 m³
